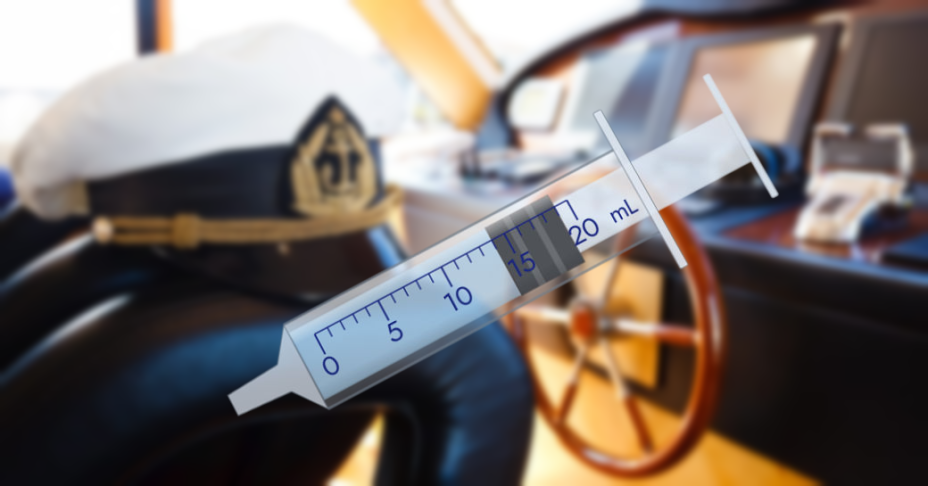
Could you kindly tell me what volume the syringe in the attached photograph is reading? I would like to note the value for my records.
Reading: 14 mL
